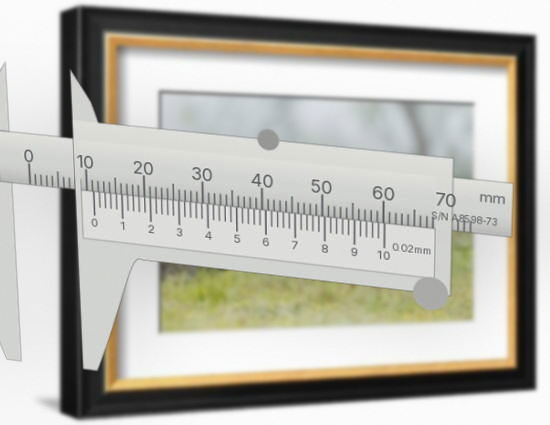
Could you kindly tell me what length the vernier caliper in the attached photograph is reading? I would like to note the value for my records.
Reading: 11.2 mm
